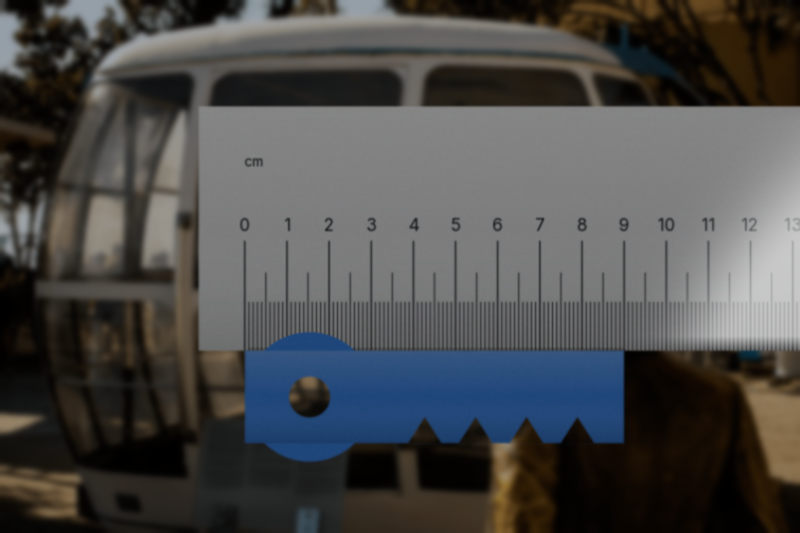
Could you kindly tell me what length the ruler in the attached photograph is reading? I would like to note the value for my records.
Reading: 9 cm
